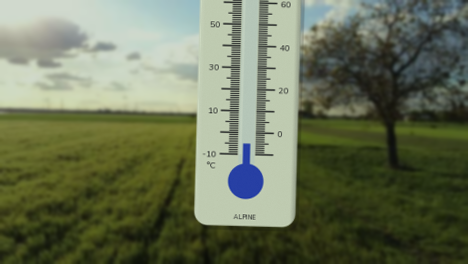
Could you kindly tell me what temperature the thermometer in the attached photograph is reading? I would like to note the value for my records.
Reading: -5 °C
